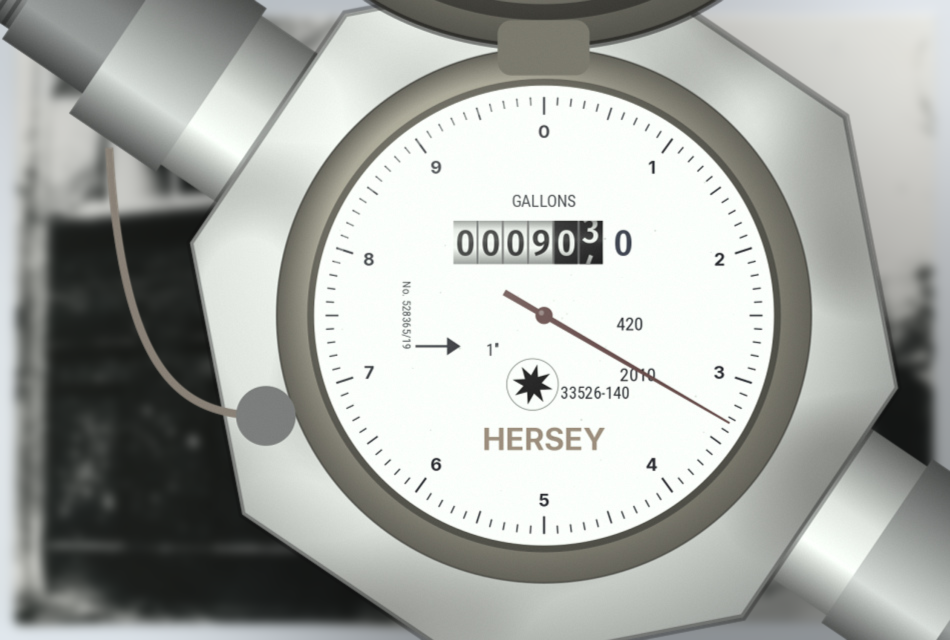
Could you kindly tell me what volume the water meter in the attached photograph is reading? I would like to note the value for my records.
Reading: 9033.3 gal
